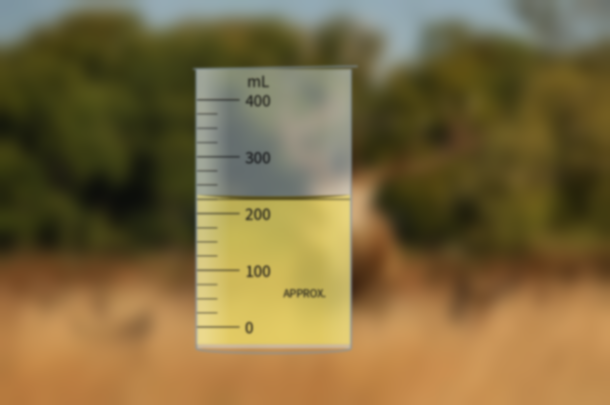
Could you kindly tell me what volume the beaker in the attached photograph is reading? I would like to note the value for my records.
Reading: 225 mL
